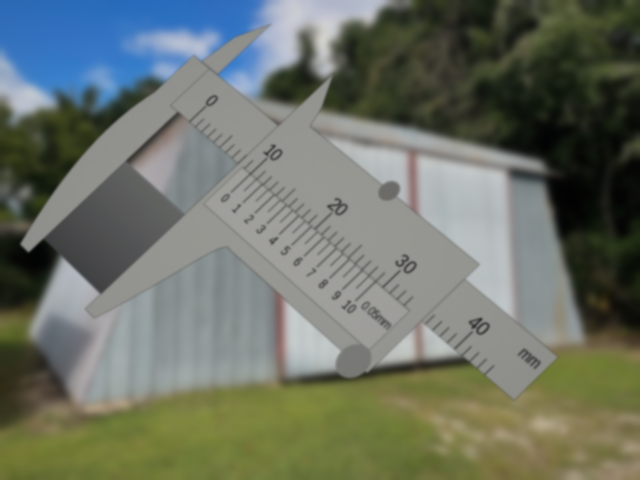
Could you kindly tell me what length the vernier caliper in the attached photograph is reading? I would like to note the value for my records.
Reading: 10.0 mm
